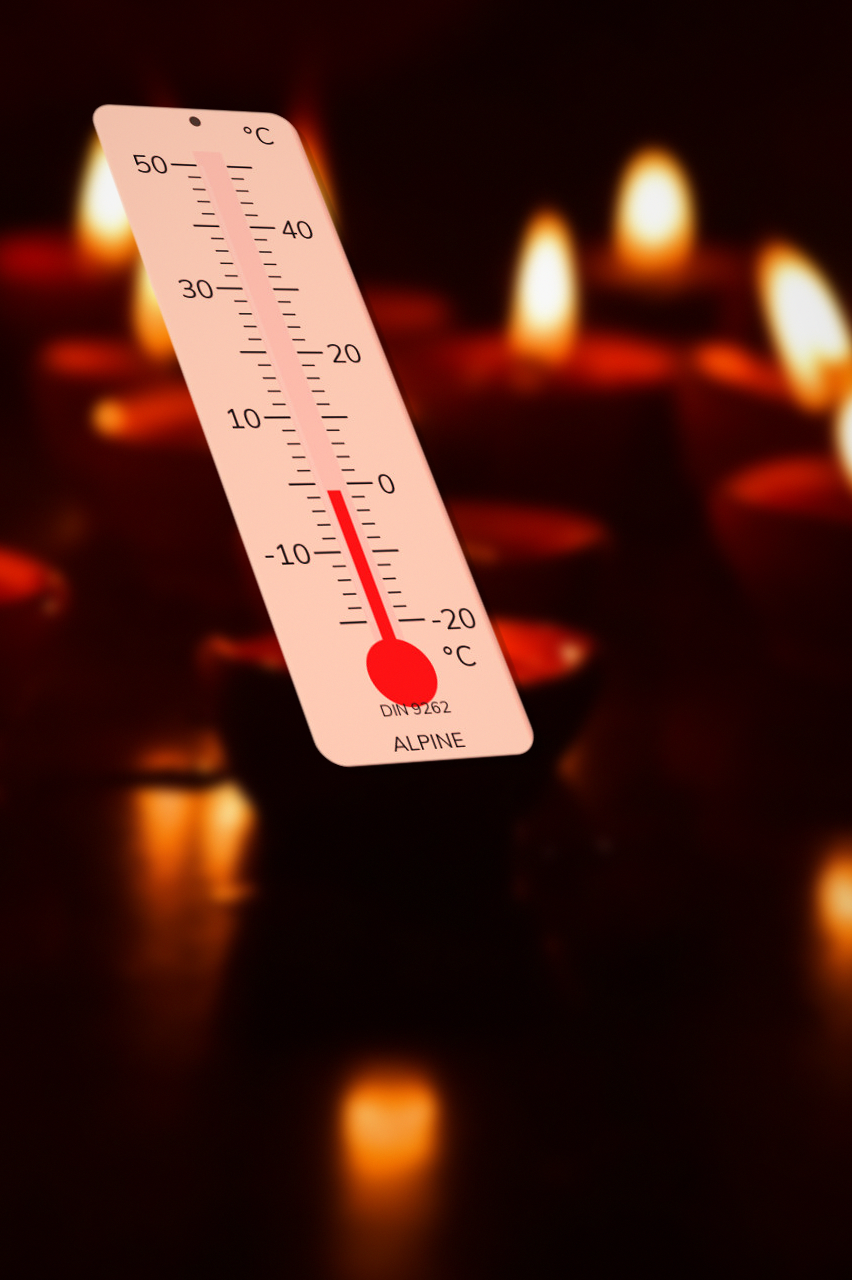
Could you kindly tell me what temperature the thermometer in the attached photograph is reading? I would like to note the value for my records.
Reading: -1 °C
